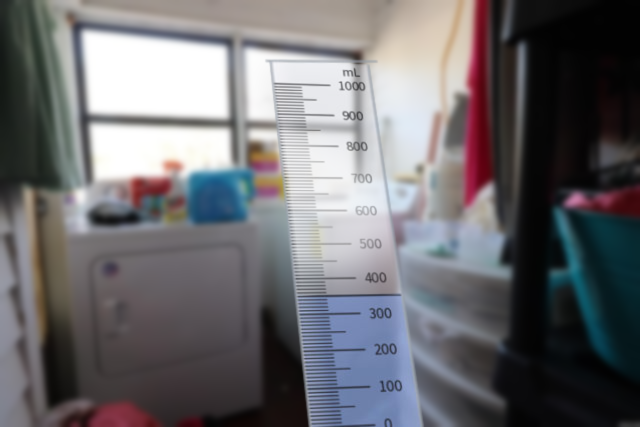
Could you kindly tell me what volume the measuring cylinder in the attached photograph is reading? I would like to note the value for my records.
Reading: 350 mL
